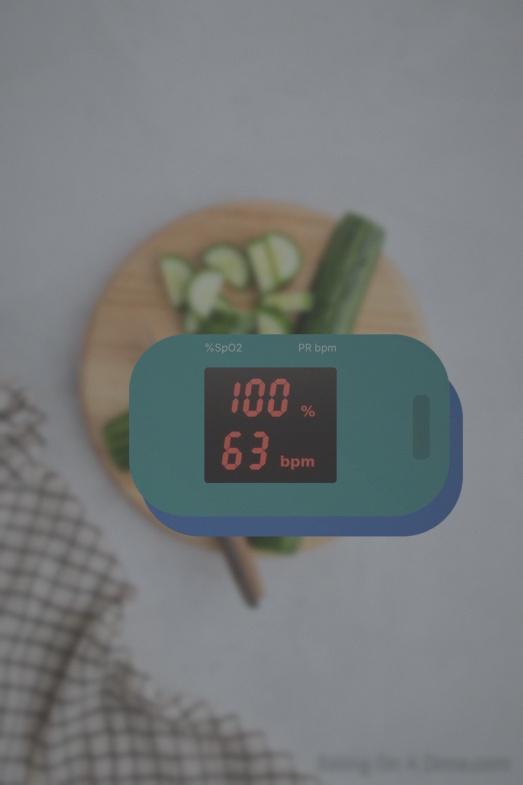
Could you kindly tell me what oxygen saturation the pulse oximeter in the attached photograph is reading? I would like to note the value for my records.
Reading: 100 %
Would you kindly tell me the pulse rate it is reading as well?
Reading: 63 bpm
